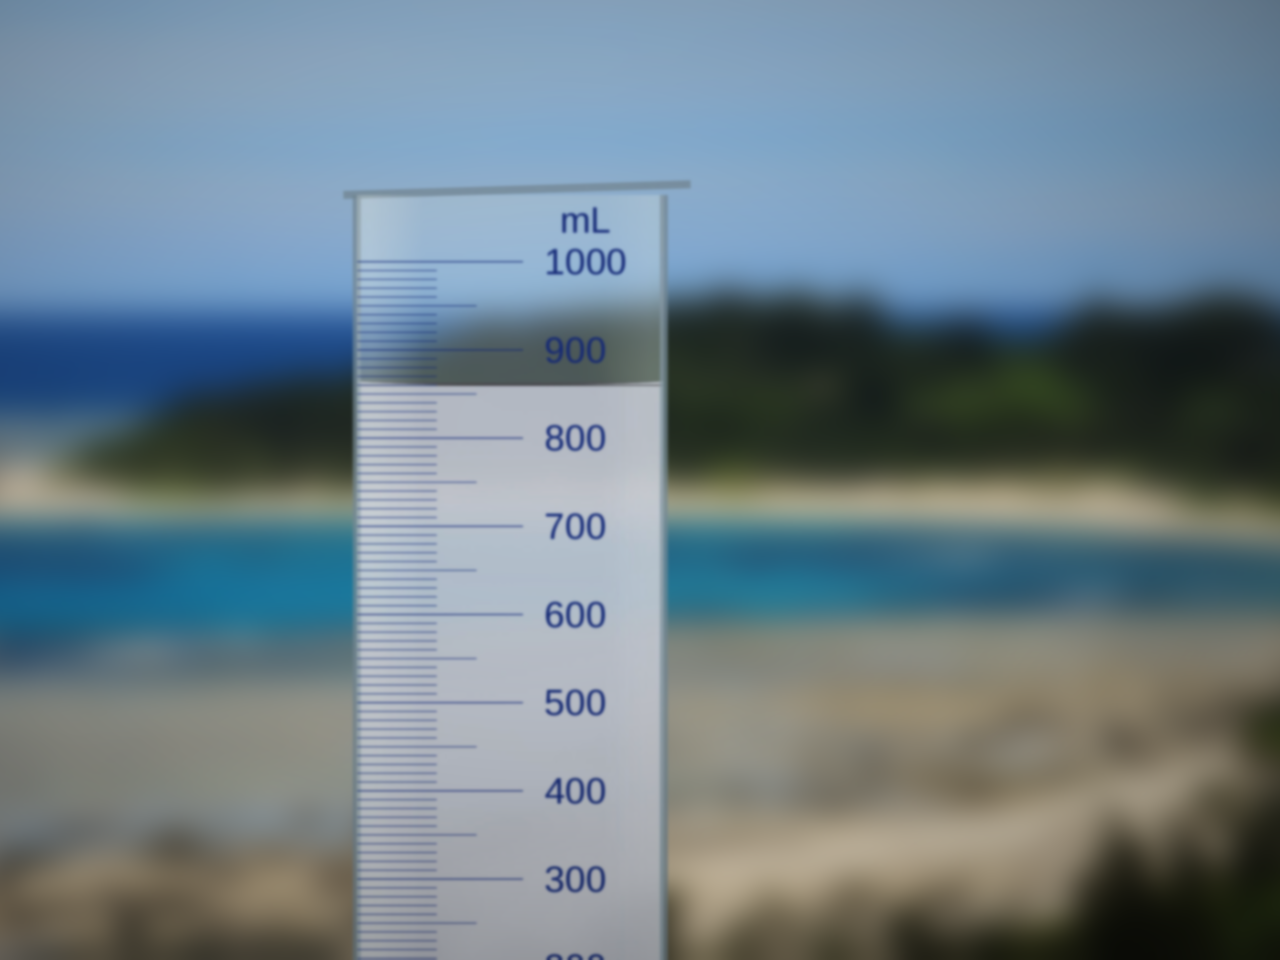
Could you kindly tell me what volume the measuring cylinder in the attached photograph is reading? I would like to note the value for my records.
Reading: 860 mL
